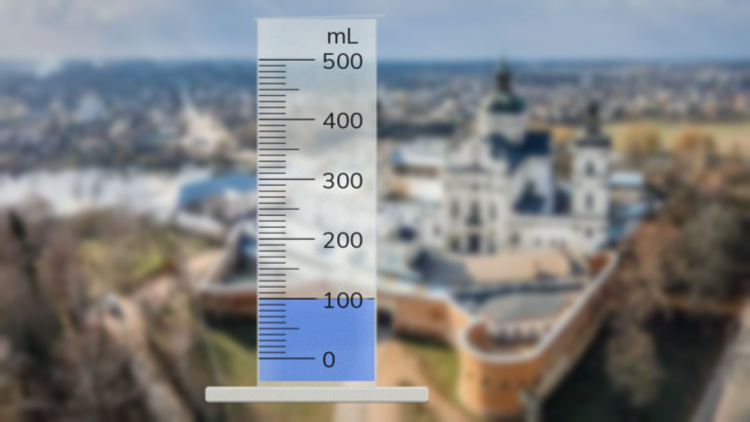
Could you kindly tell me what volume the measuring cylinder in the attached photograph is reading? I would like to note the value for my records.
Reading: 100 mL
